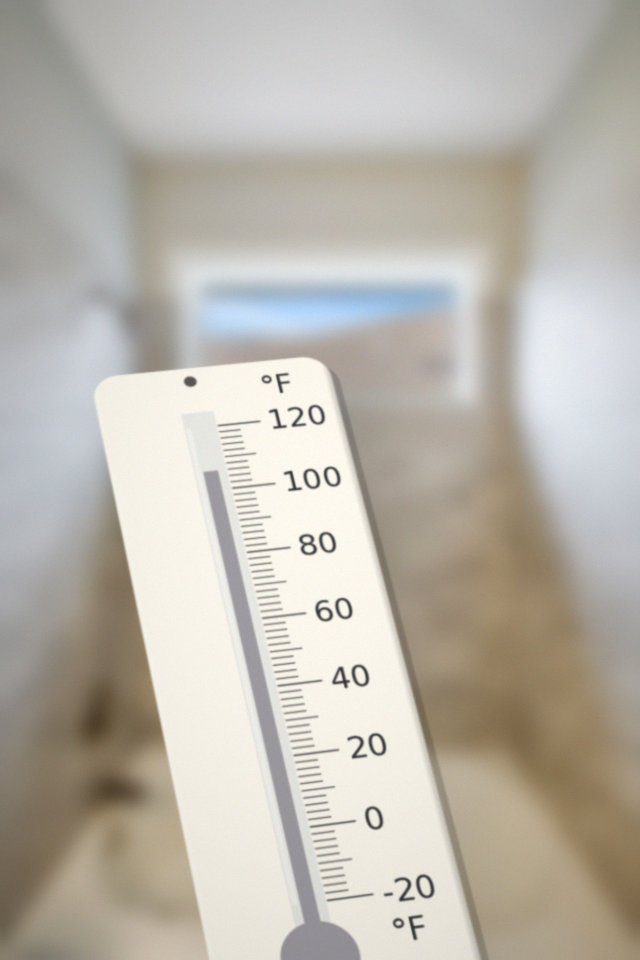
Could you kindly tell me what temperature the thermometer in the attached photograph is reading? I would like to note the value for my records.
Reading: 106 °F
